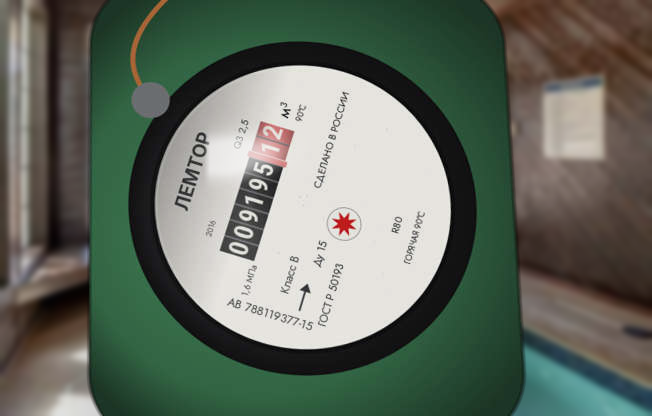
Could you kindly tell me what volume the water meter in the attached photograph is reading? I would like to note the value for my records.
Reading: 9195.12 m³
